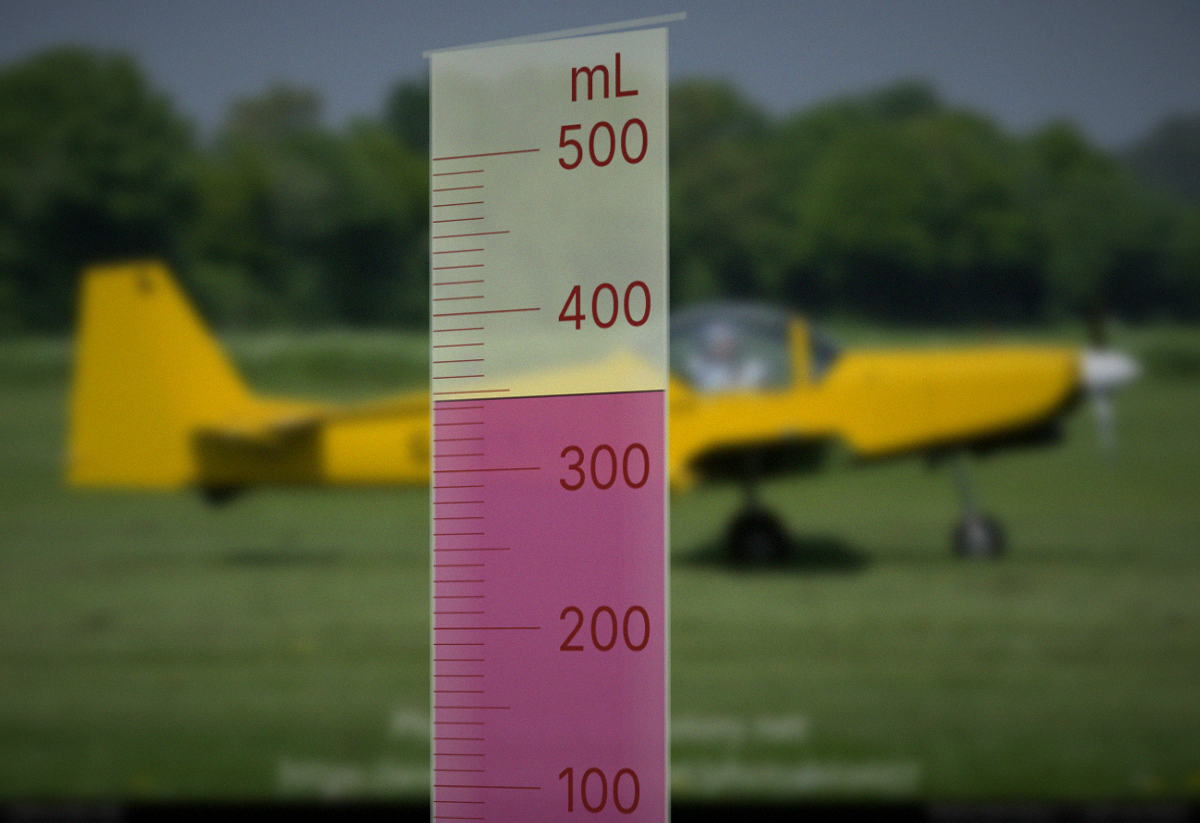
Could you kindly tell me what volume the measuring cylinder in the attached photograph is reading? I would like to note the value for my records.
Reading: 345 mL
